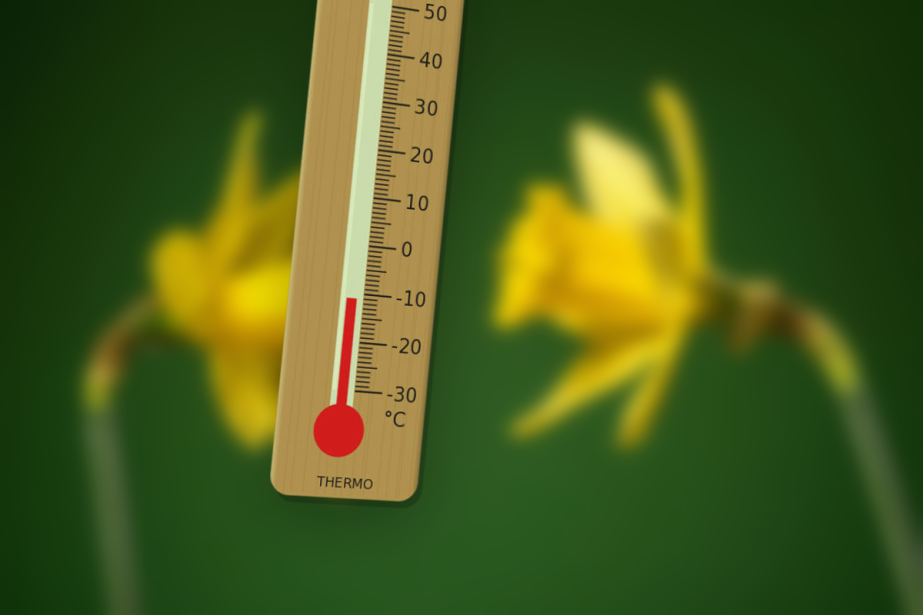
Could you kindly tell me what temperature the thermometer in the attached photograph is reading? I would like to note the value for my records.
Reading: -11 °C
